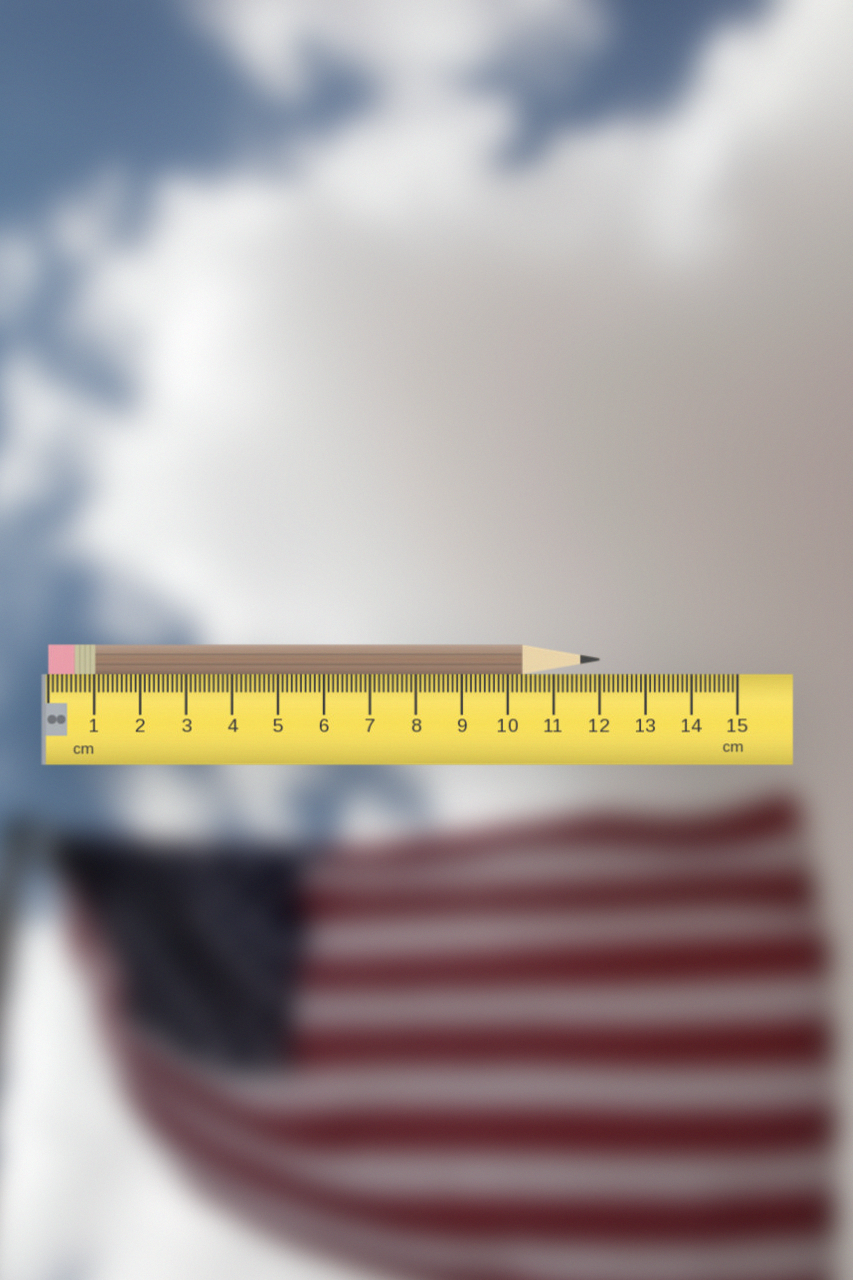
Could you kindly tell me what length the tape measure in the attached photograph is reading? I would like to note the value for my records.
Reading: 12 cm
